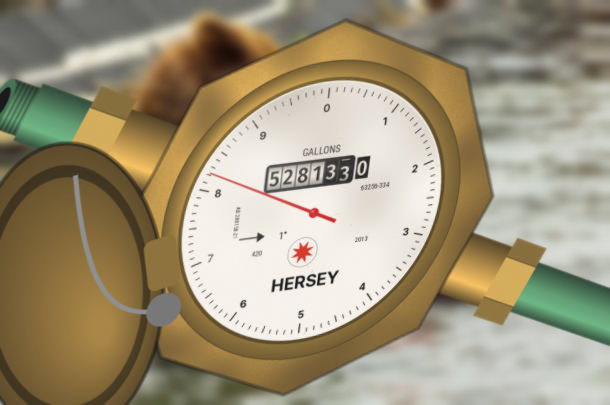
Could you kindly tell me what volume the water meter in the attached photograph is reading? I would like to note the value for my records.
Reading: 5281328.2 gal
